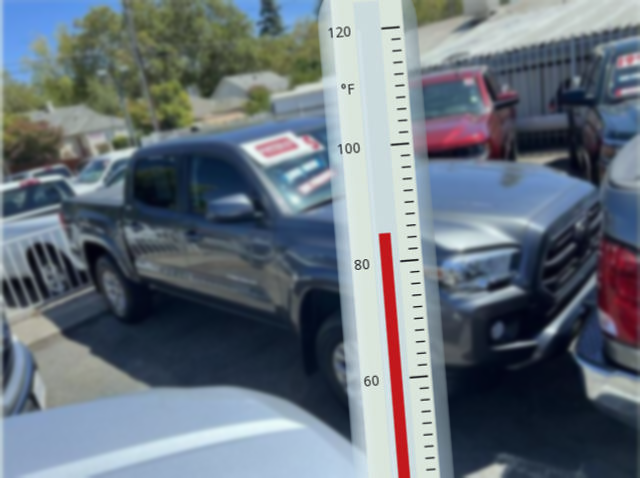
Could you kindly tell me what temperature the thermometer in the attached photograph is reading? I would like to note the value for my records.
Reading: 85 °F
